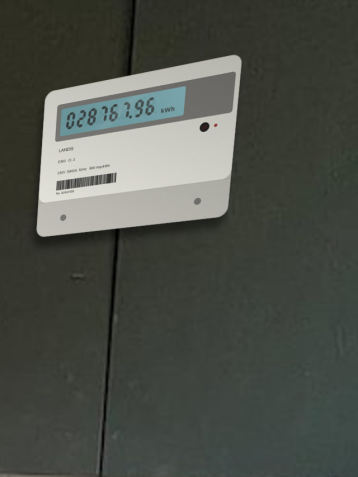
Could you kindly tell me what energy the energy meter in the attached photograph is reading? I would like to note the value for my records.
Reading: 28767.96 kWh
